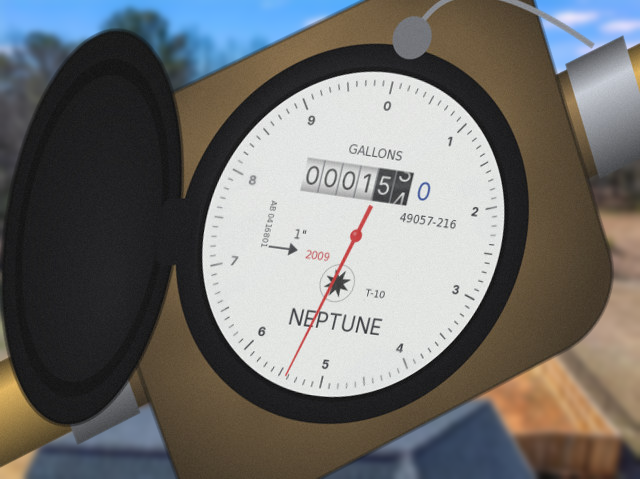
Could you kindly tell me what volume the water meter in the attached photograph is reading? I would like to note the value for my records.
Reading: 1535.4 gal
